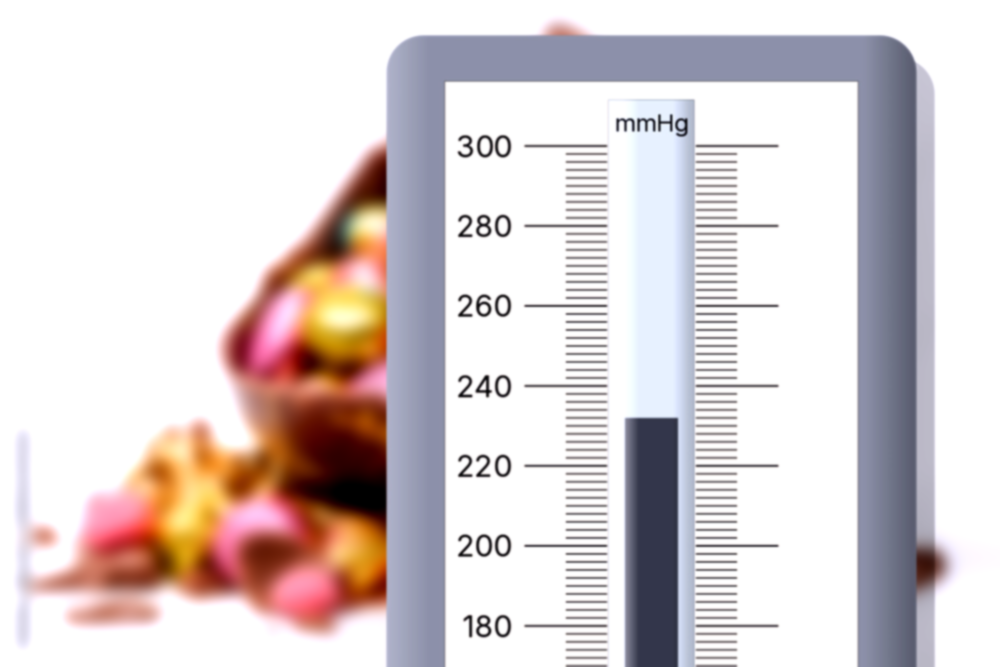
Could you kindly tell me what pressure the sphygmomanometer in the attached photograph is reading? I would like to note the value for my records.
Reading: 232 mmHg
